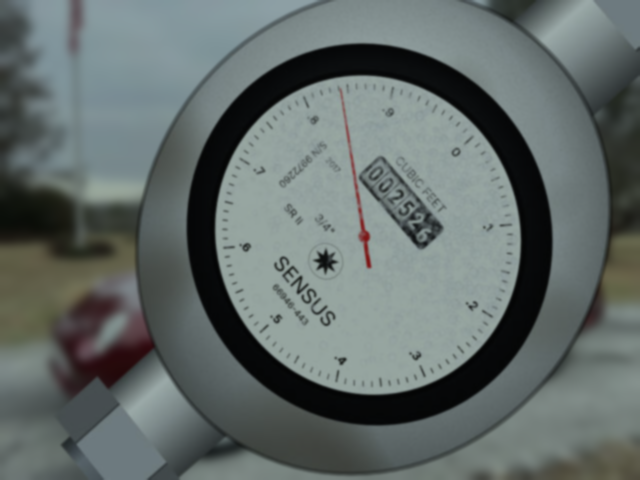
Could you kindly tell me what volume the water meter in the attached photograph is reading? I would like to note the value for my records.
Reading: 2525.84 ft³
